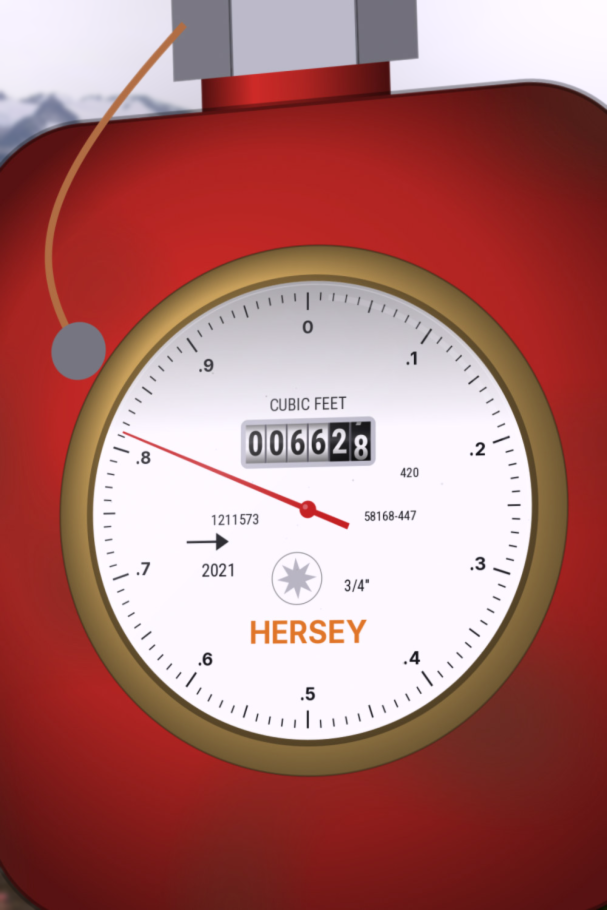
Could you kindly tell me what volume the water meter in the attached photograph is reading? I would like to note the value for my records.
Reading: 6627.81 ft³
